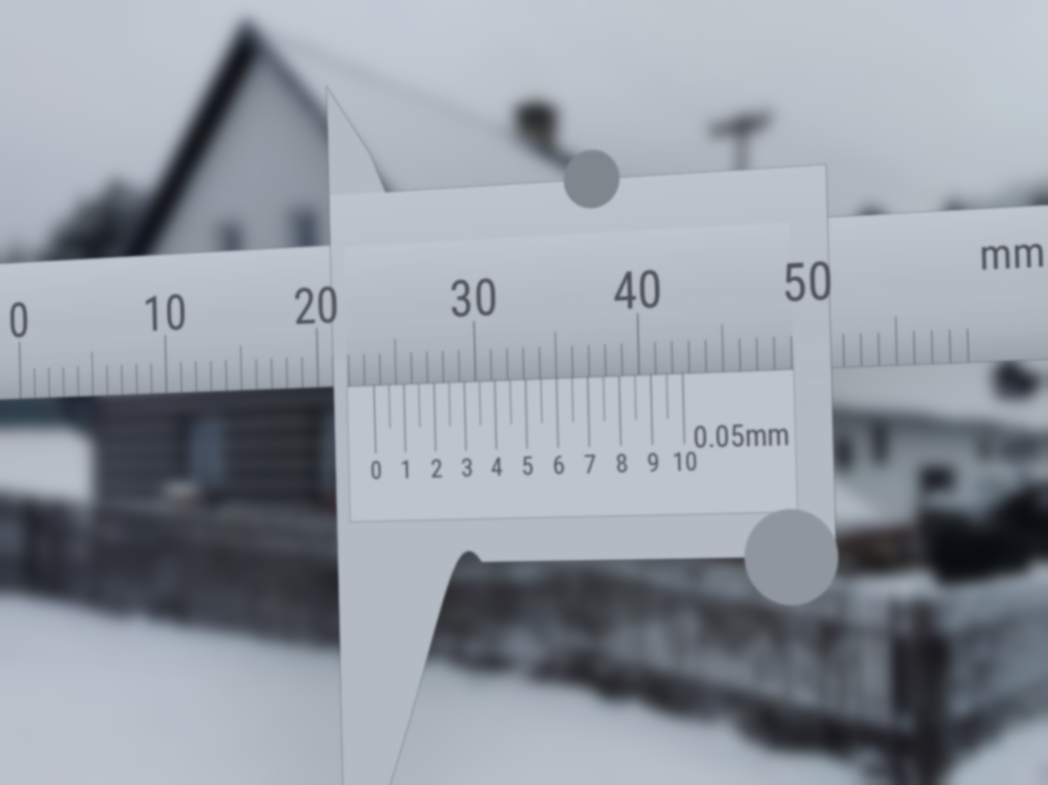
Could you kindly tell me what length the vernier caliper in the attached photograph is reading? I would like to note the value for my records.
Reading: 23.6 mm
